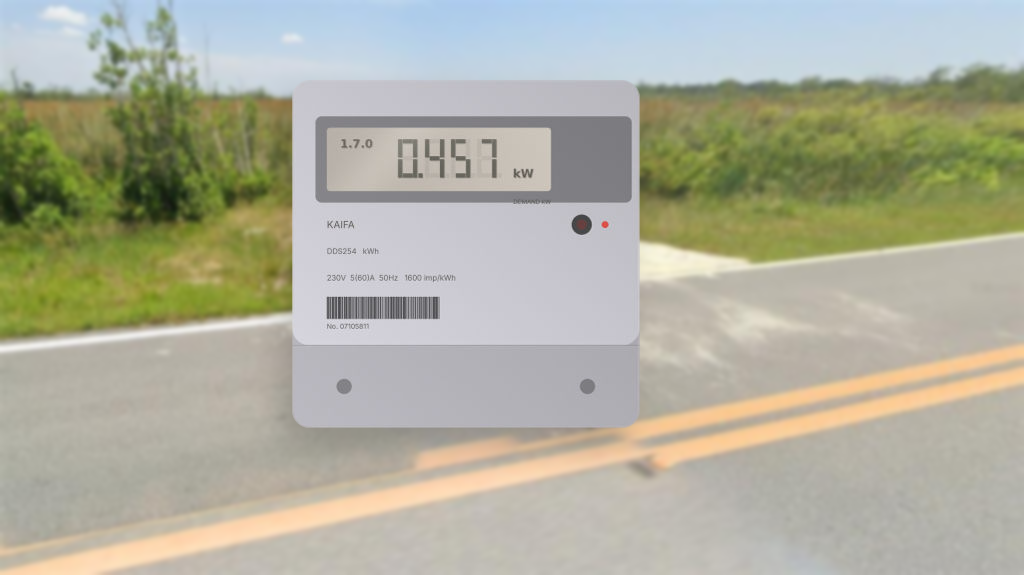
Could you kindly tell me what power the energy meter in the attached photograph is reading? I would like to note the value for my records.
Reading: 0.457 kW
